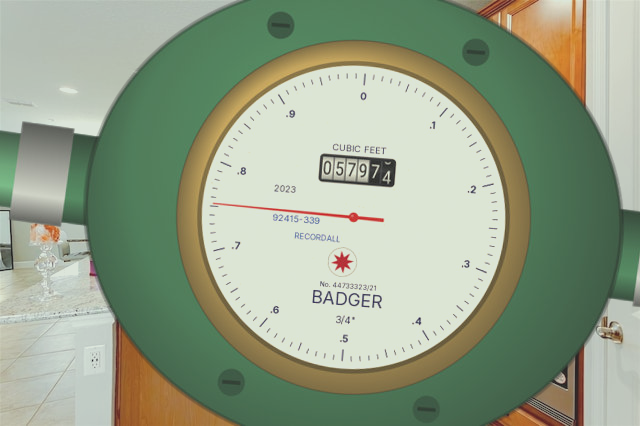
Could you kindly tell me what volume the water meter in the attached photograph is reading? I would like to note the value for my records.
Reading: 57973.75 ft³
